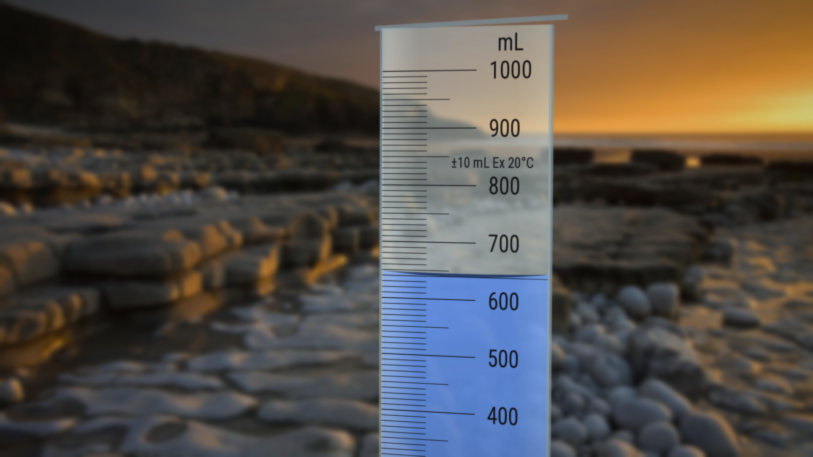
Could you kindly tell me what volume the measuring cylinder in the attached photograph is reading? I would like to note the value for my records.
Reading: 640 mL
